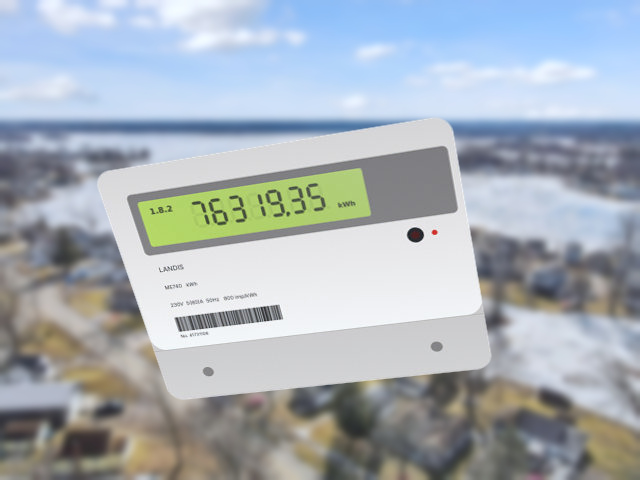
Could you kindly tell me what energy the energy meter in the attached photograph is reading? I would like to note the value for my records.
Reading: 76319.35 kWh
